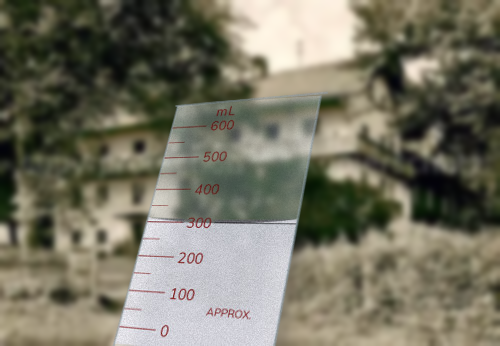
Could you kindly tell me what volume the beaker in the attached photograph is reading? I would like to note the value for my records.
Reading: 300 mL
